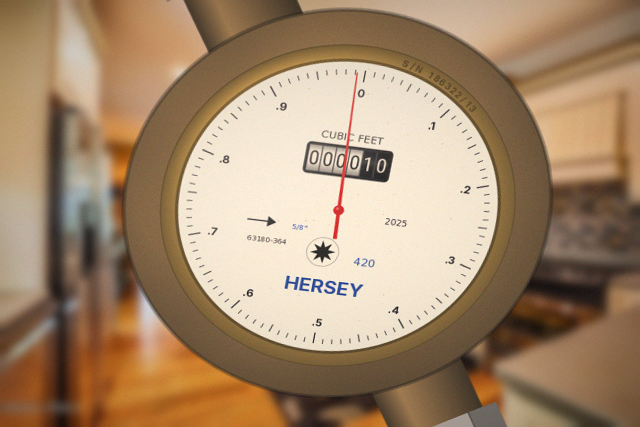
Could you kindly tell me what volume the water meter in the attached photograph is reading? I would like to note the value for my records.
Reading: 9.99 ft³
